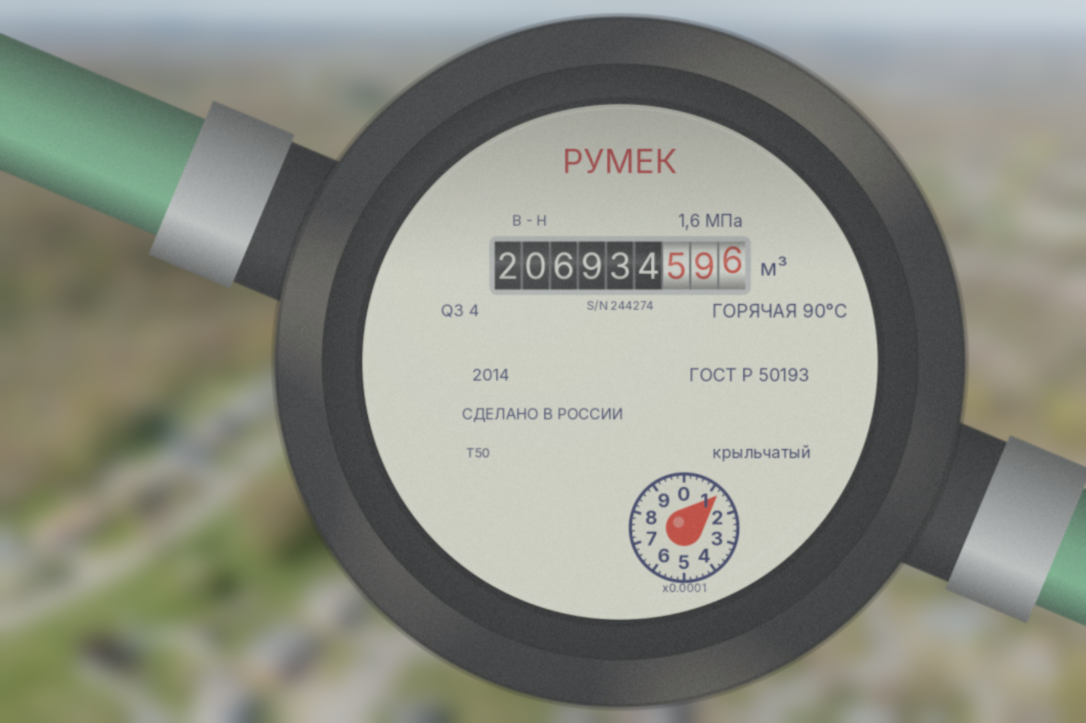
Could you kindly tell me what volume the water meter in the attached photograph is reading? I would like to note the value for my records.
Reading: 206934.5961 m³
